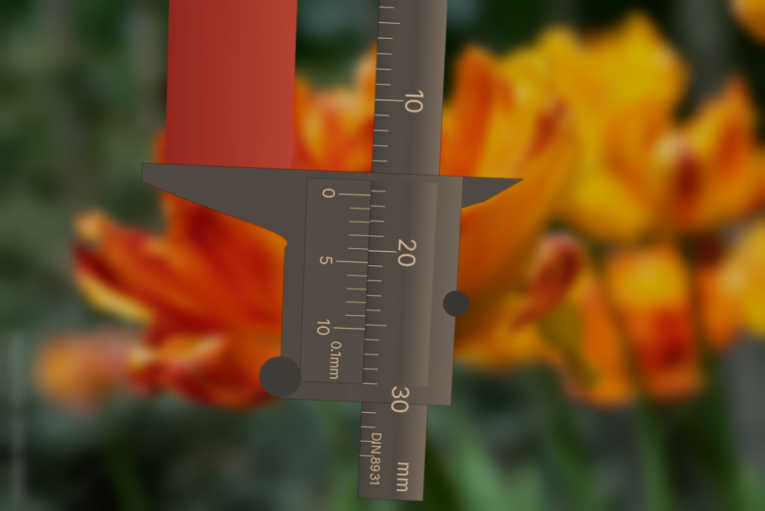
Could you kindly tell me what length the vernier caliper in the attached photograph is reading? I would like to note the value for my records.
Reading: 16.3 mm
